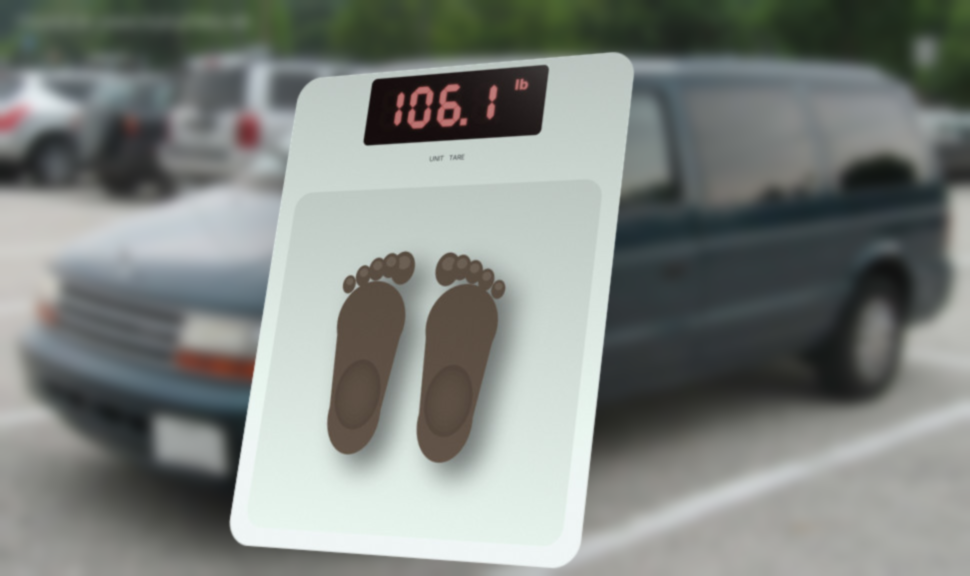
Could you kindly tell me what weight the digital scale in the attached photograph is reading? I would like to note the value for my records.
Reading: 106.1 lb
